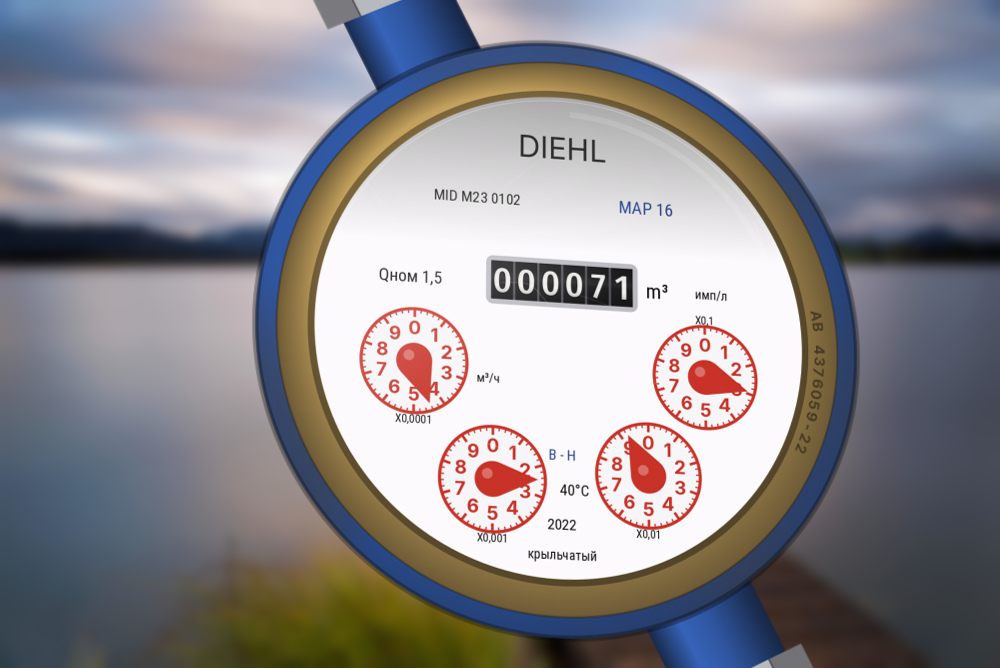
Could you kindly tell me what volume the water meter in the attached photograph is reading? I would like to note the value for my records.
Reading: 71.2924 m³
